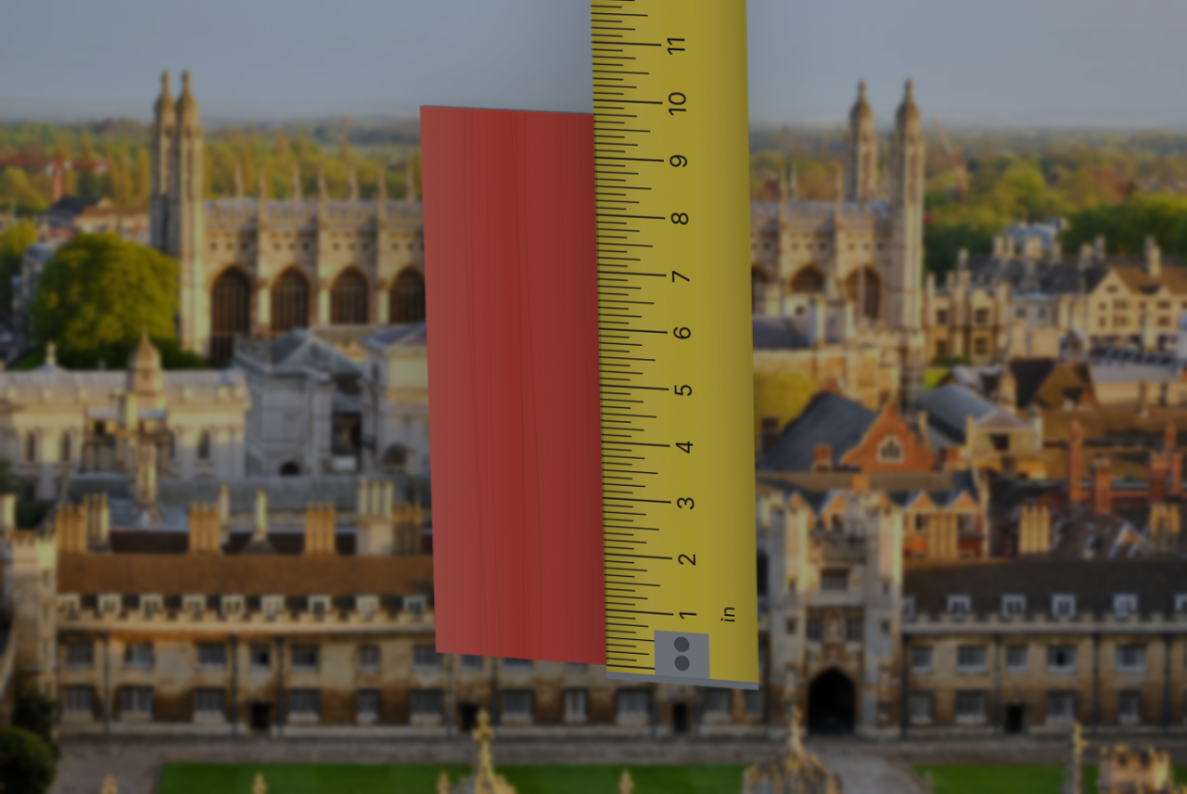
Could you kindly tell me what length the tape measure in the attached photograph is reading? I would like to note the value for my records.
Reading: 9.75 in
